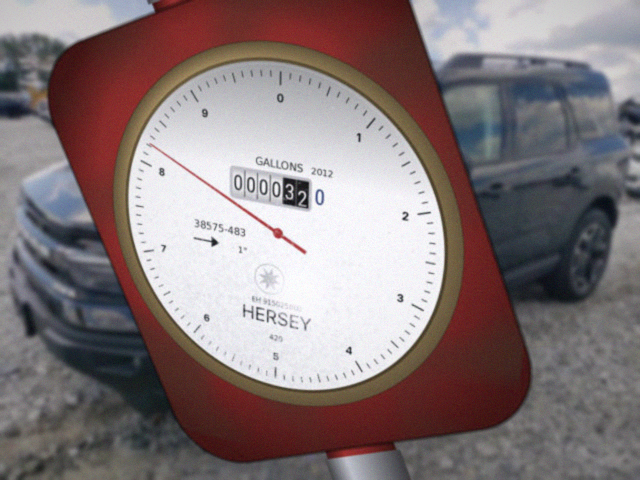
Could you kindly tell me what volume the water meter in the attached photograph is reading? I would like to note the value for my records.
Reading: 318.2 gal
